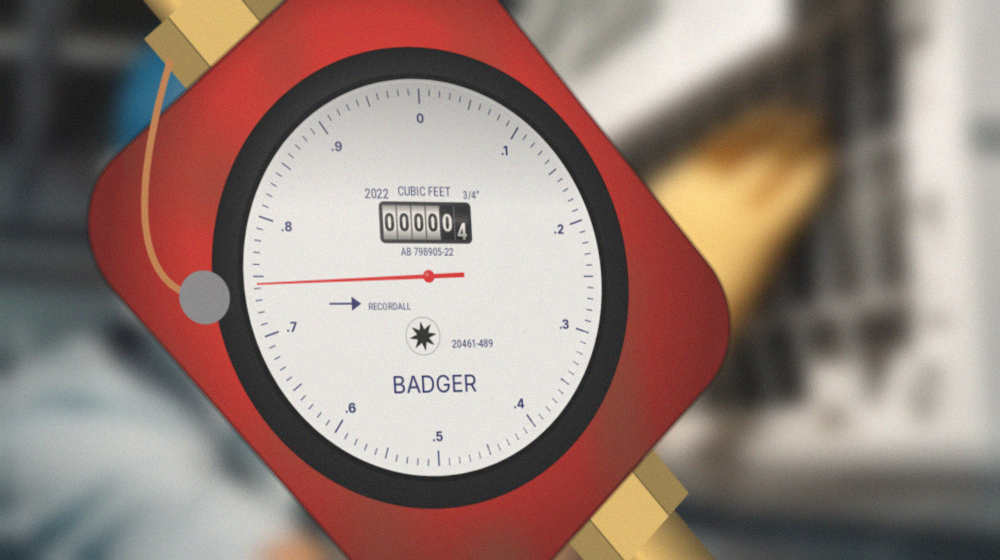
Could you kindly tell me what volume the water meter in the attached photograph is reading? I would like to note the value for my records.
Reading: 3.74 ft³
